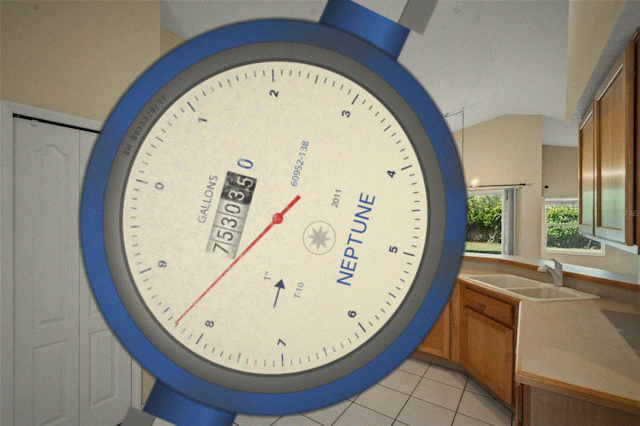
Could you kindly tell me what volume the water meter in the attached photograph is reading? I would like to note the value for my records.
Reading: 7530348.3 gal
